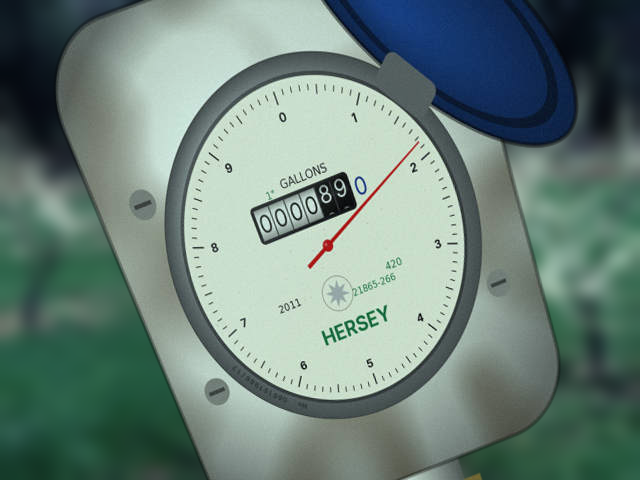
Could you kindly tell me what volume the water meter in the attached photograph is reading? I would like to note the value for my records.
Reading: 891.8 gal
